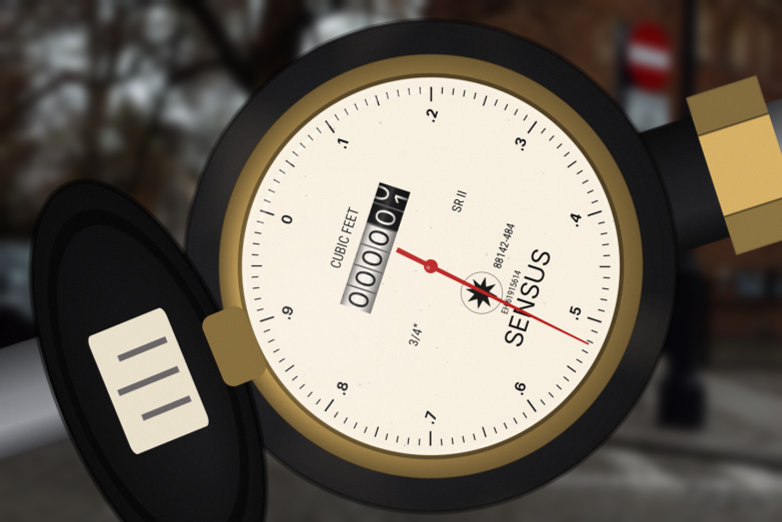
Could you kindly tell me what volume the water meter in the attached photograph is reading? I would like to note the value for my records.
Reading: 0.52 ft³
